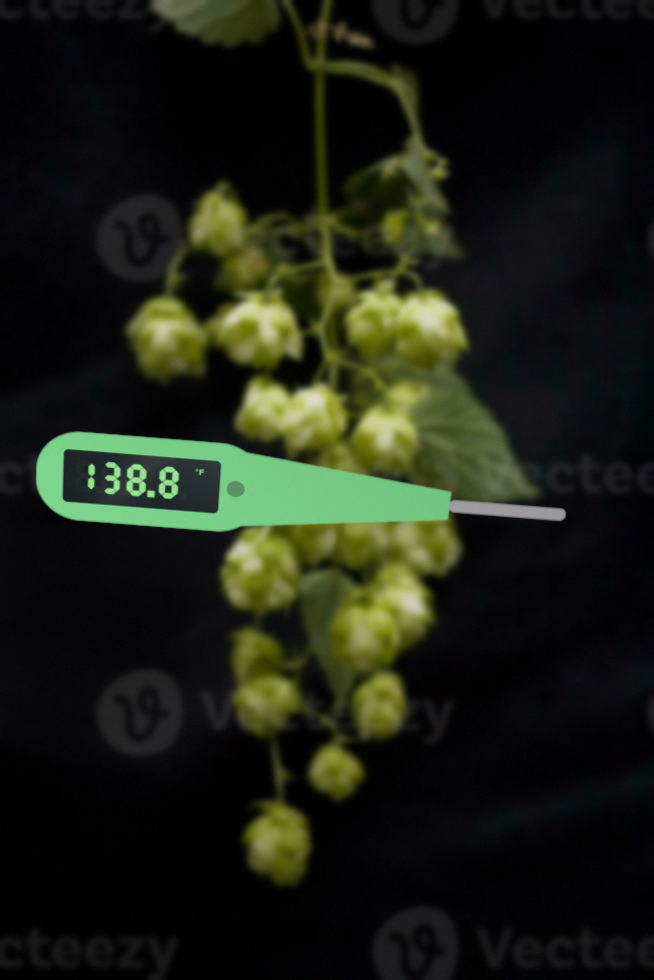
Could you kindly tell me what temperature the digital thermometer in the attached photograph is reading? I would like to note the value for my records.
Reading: 138.8 °F
